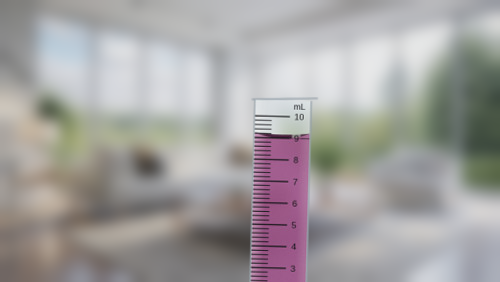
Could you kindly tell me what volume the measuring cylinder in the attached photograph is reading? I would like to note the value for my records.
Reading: 9 mL
